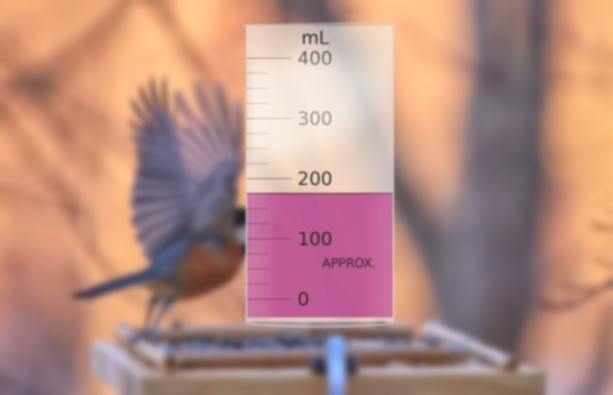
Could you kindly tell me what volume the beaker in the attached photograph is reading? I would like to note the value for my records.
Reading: 175 mL
